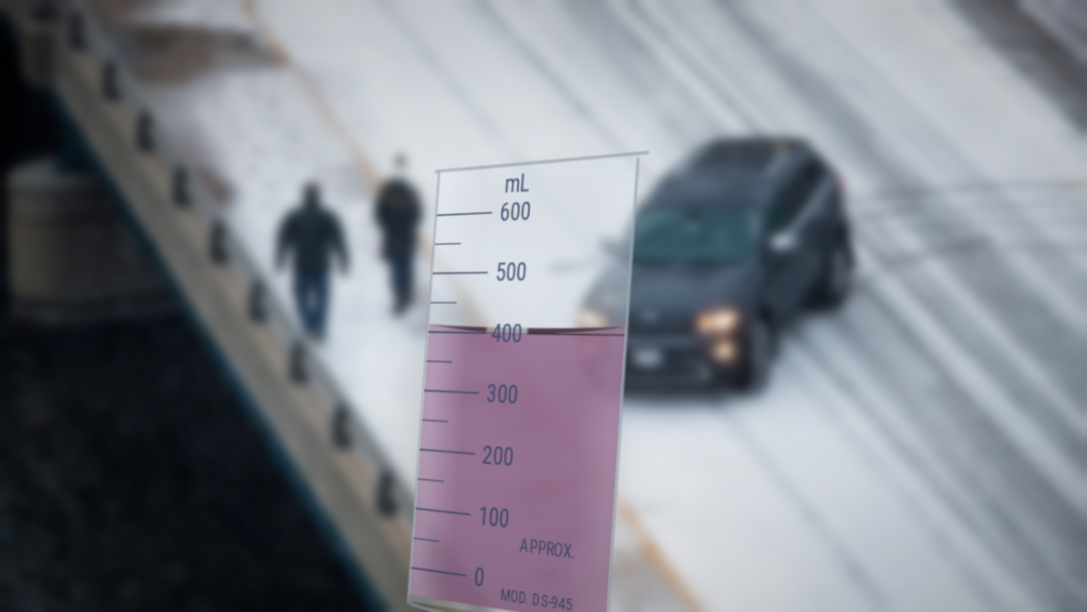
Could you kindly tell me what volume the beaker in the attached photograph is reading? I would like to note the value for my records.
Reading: 400 mL
